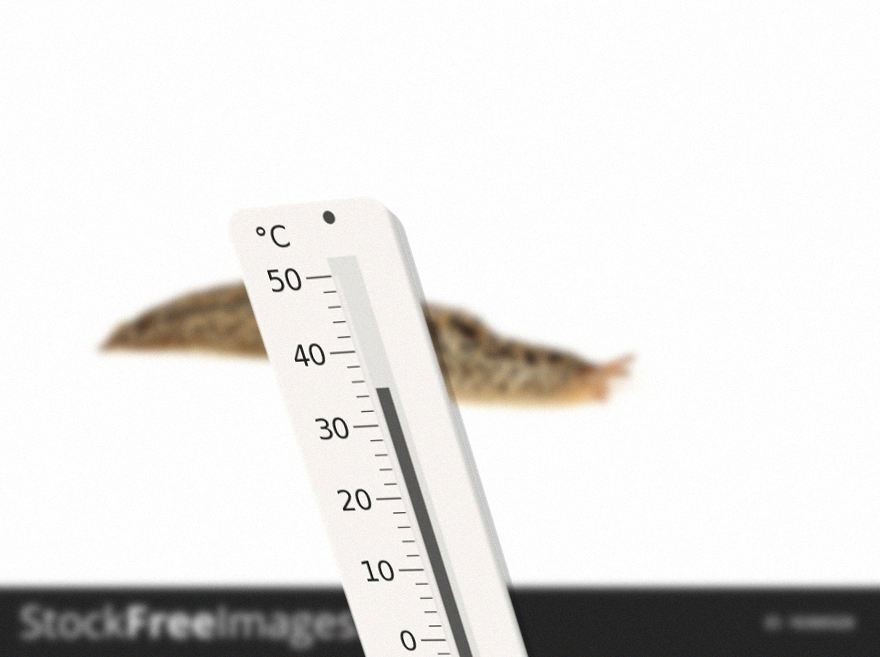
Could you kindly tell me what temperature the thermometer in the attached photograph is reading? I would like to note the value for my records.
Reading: 35 °C
